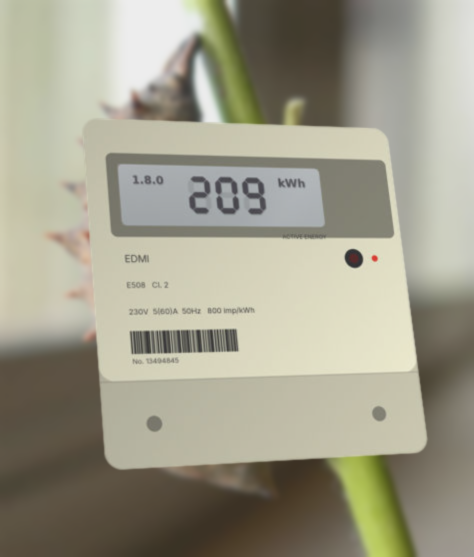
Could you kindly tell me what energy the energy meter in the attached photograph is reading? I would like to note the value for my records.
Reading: 209 kWh
